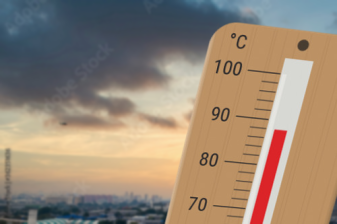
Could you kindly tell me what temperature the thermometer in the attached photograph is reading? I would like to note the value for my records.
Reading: 88 °C
